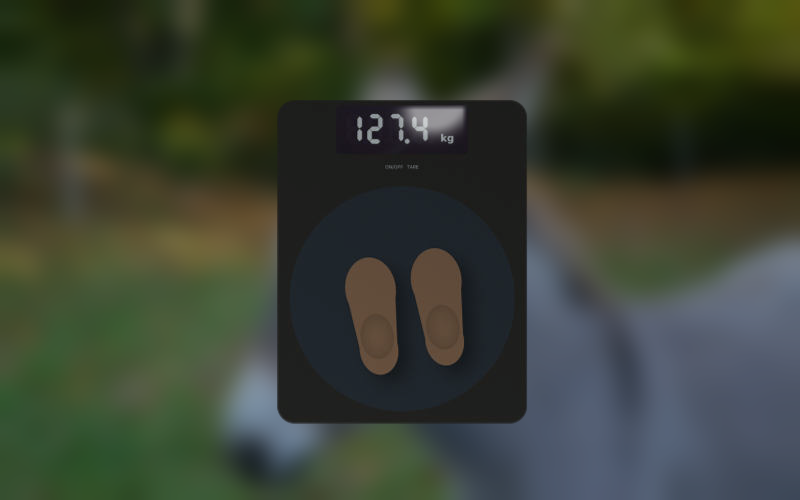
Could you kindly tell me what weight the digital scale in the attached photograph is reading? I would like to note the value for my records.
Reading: 127.4 kg
